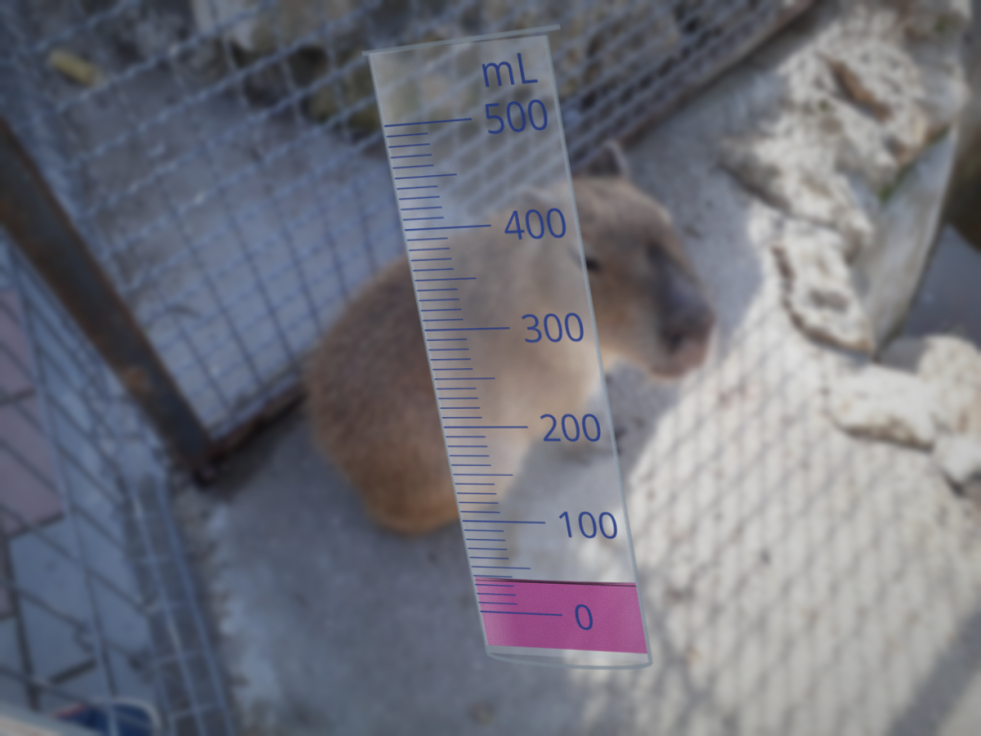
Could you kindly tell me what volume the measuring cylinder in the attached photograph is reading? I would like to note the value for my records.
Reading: 35 mL
